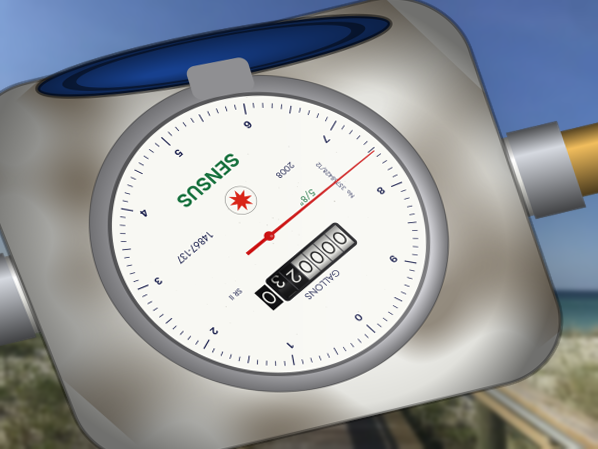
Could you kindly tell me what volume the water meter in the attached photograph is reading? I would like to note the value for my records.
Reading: 227.5 gal
